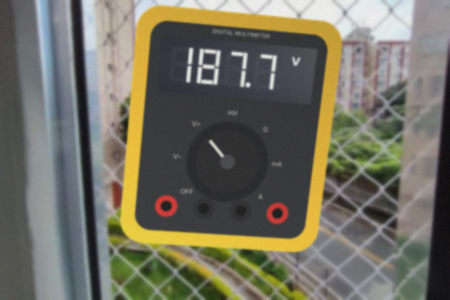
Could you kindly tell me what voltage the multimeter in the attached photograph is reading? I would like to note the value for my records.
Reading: 187.7 V
